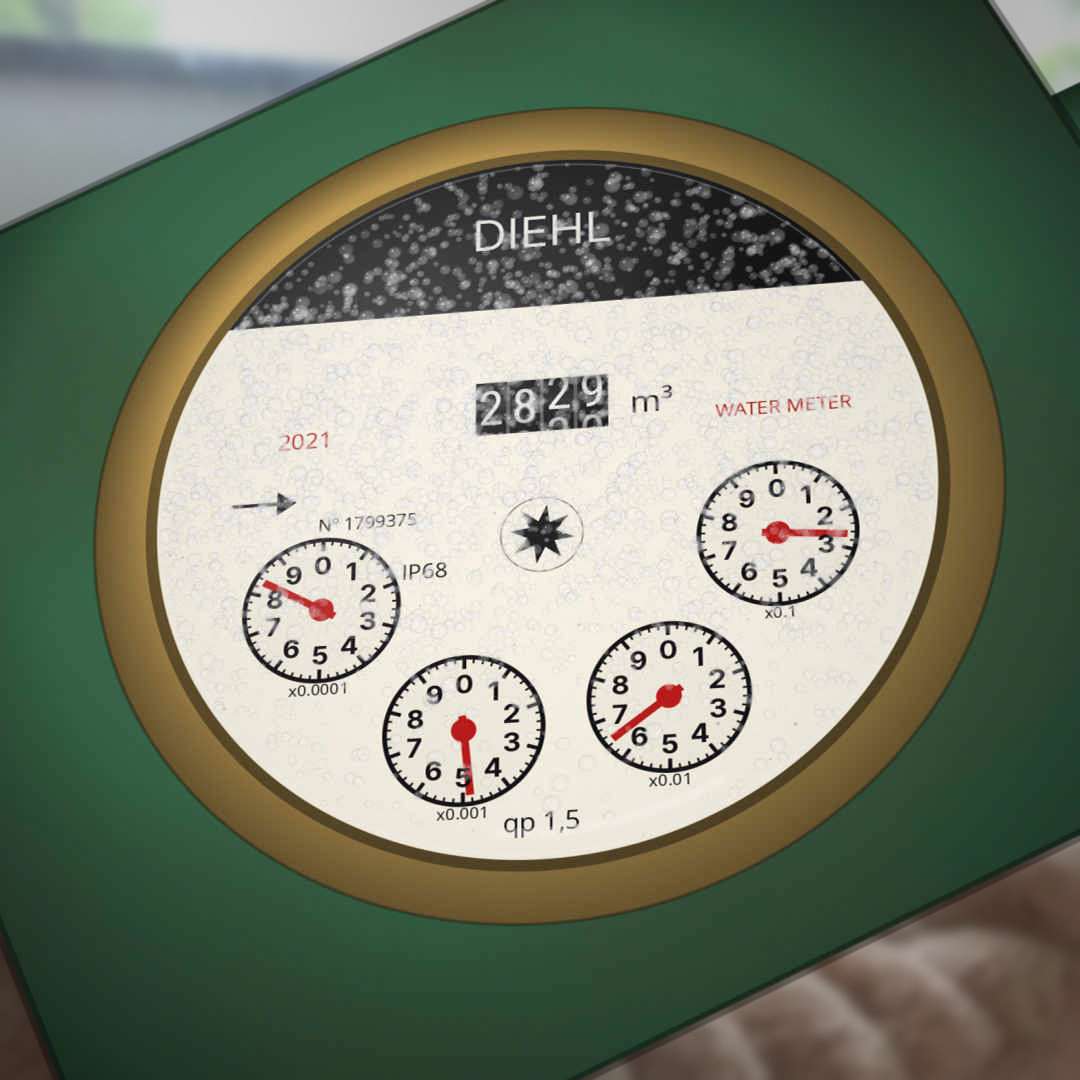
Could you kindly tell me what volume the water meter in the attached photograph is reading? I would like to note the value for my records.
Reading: 2829.2648 m³
